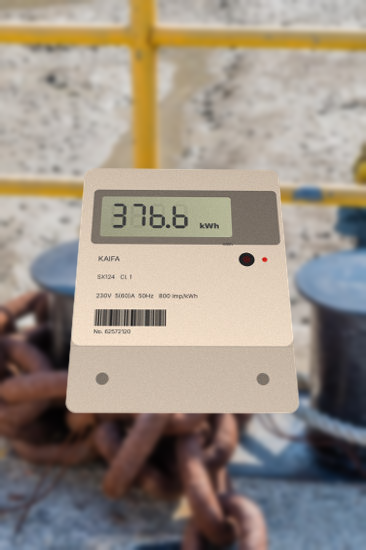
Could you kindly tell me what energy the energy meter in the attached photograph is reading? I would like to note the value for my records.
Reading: 376.6 kWh
